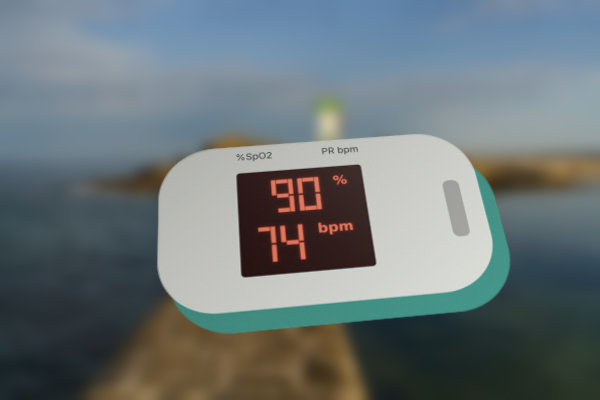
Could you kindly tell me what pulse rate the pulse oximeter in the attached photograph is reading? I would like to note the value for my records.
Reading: 74 bpm
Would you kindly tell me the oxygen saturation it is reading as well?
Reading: 90 %
